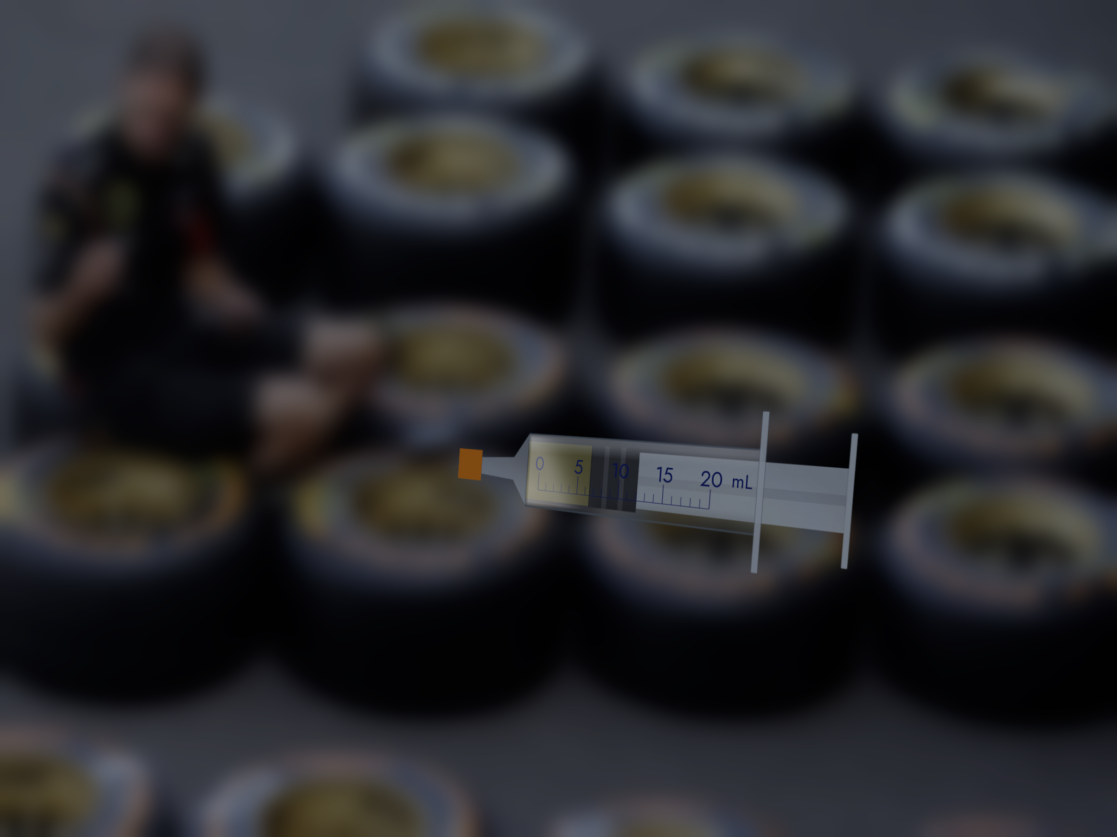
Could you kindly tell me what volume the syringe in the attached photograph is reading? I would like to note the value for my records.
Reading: 6.5 mL
